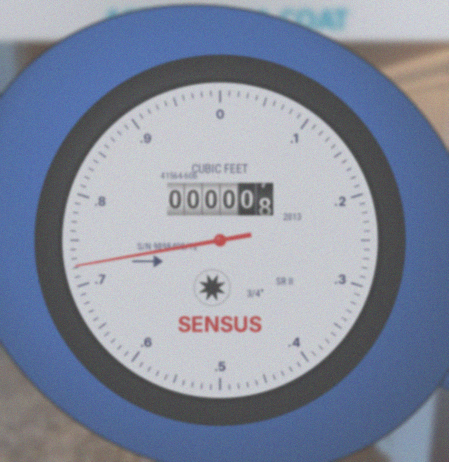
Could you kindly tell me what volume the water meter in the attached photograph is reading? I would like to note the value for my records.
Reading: 7.72 ft³
